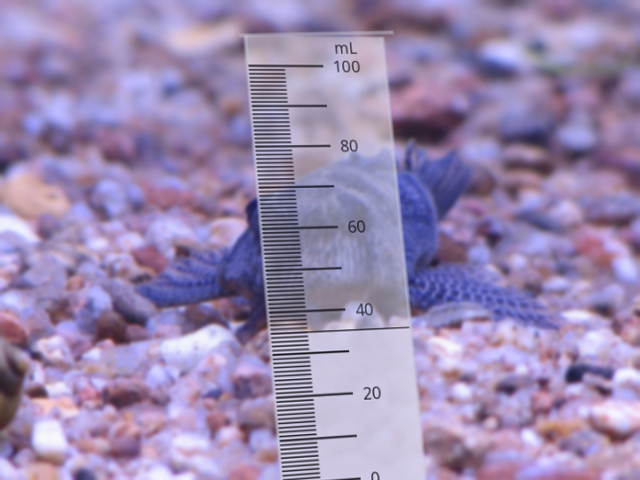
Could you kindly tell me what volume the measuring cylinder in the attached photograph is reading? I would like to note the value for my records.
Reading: 35 mL
